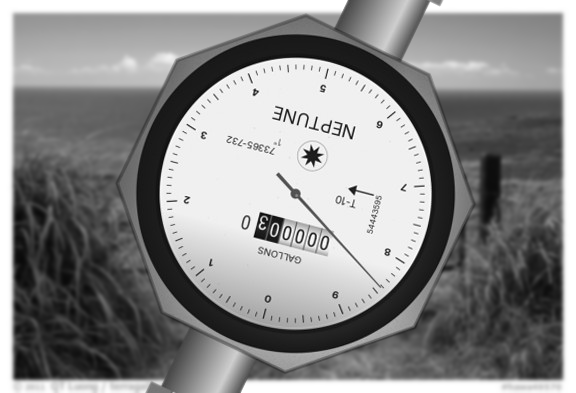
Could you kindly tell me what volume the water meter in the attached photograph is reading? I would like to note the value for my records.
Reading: 28.4 gal
